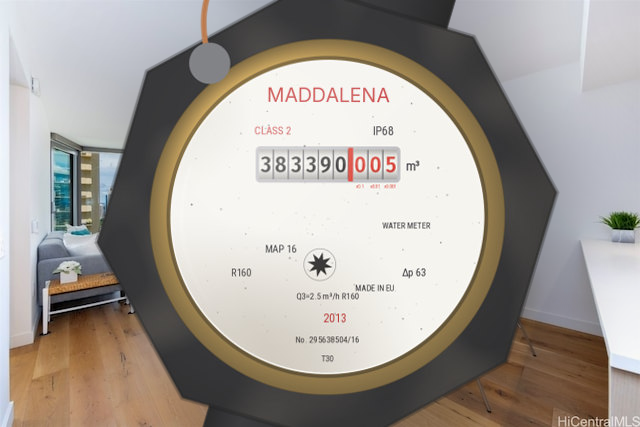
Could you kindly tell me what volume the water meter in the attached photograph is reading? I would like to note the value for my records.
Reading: 383390.005 m³
